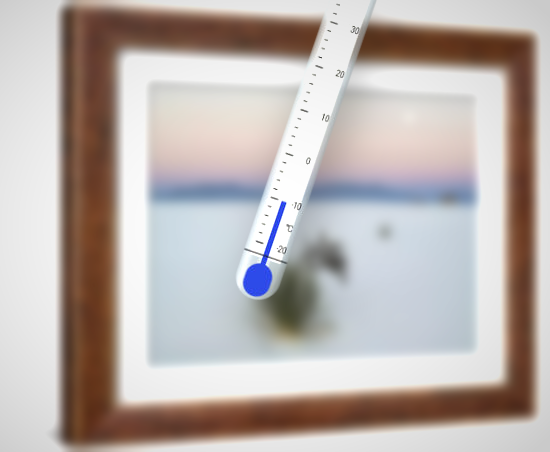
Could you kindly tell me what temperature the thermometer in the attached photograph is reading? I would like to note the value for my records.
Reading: -10 °C
